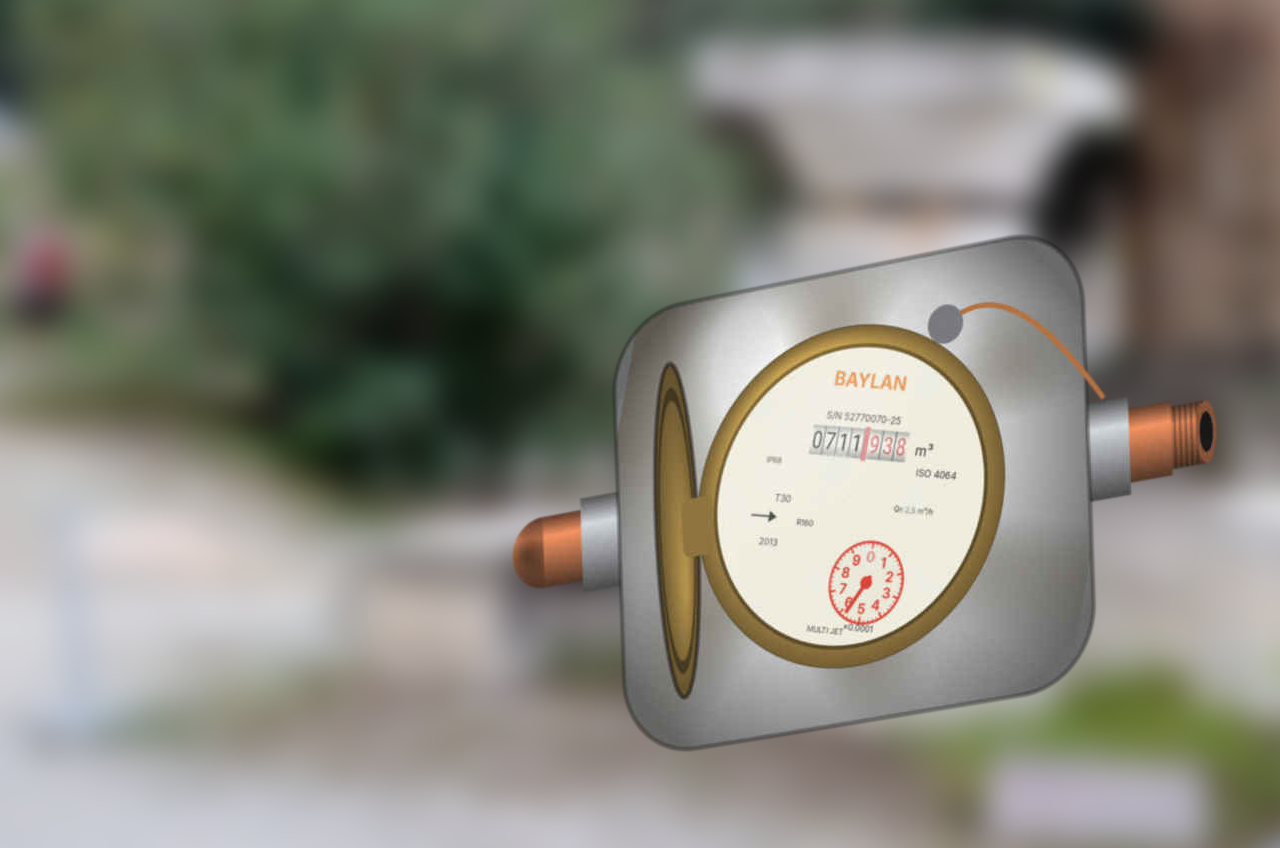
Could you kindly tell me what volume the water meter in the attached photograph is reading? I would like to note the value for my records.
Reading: 711.9385 m³
